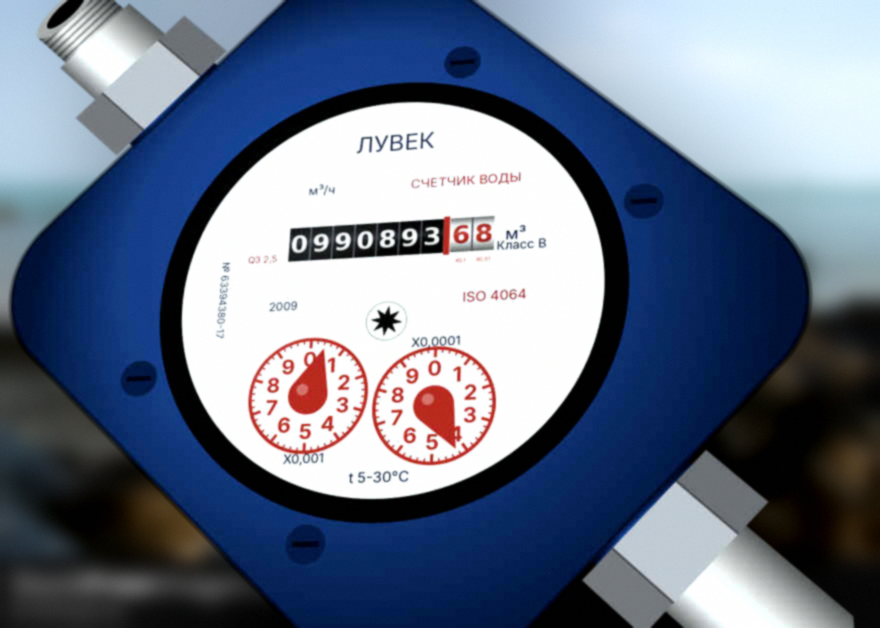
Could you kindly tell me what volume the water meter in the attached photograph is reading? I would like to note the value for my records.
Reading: 990893.6804 m³
